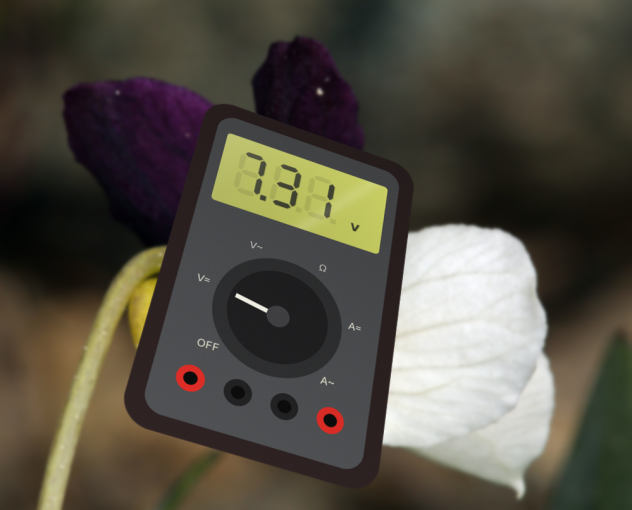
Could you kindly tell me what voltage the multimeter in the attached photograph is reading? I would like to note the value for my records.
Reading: 7.31 V
